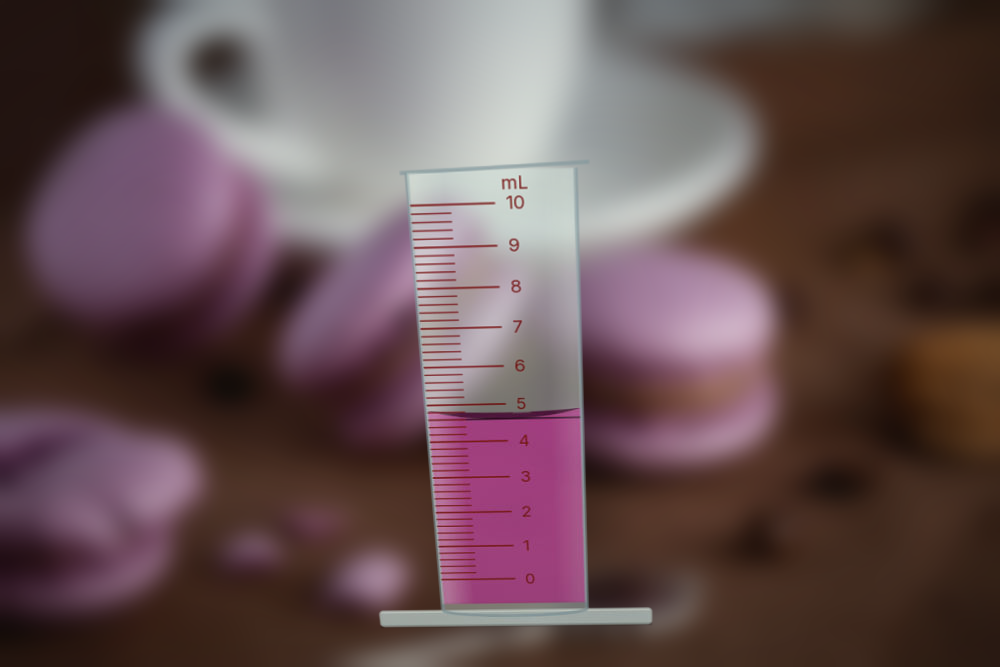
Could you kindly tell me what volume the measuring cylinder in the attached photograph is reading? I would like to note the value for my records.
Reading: 4.6 mL
